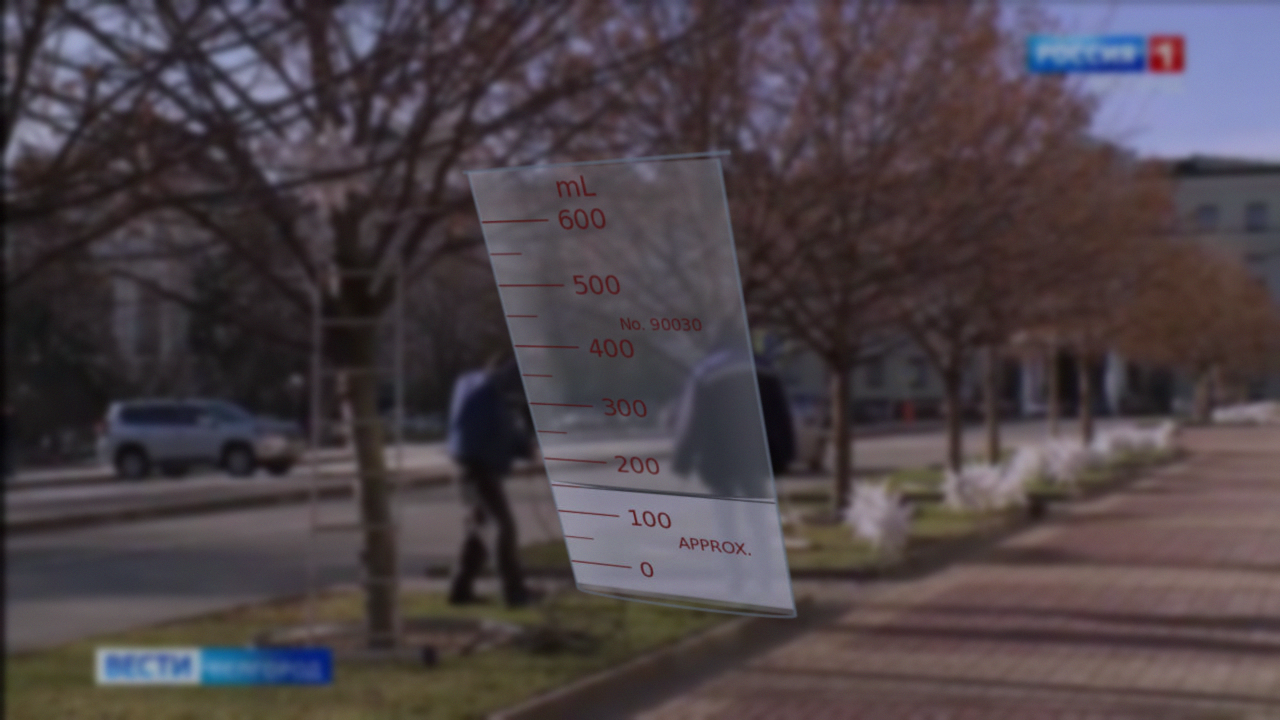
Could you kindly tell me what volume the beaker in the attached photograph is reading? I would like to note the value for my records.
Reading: 150 mL
